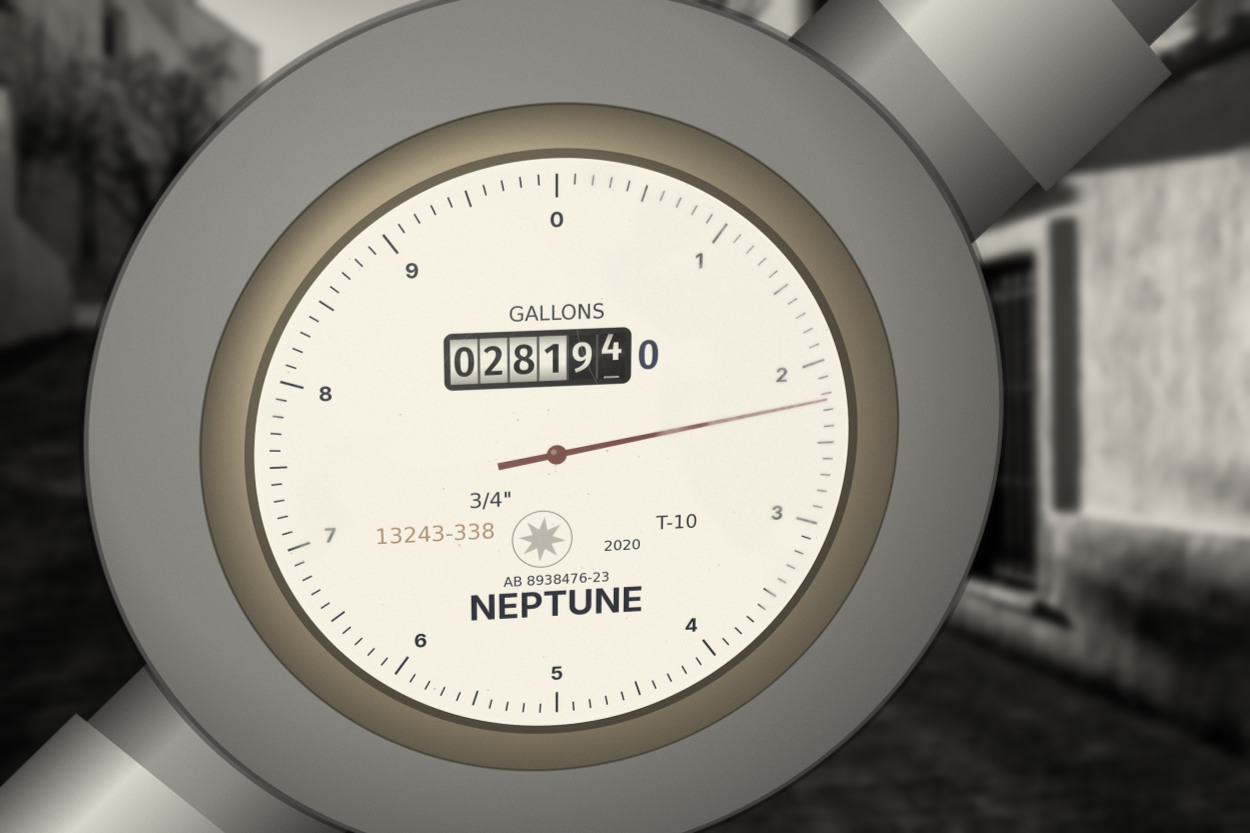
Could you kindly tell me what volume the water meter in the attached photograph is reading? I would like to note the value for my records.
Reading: 281942.2 gal
